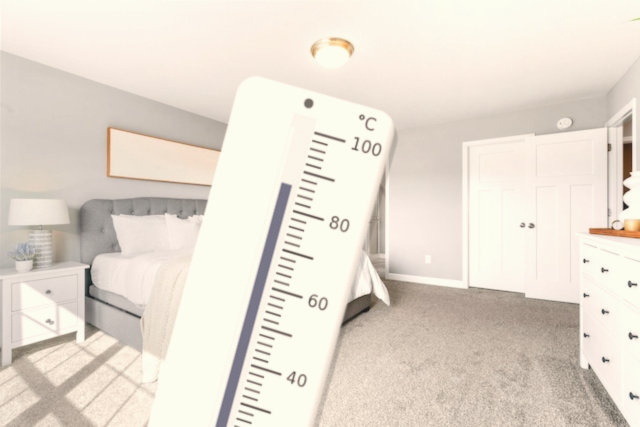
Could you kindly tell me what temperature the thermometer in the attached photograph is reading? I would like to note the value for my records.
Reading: 86 °C
